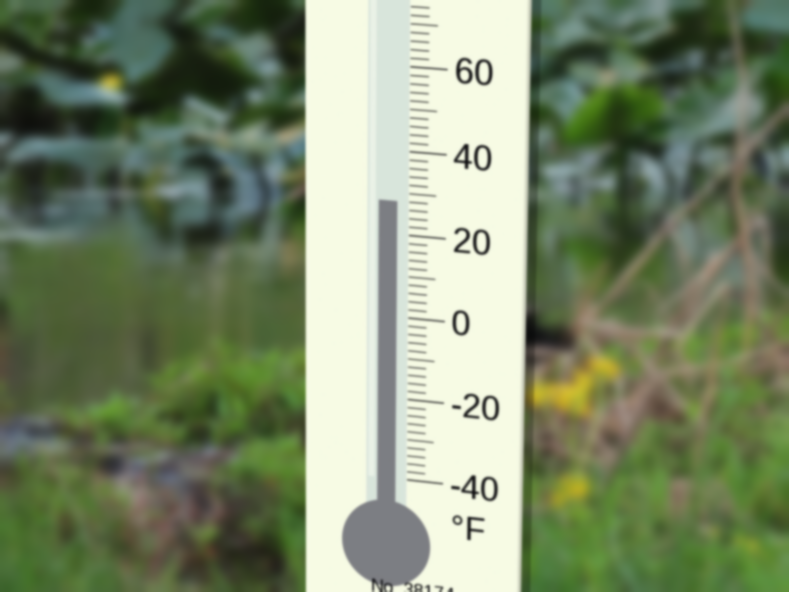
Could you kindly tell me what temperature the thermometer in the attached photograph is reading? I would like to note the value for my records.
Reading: 28 °F
